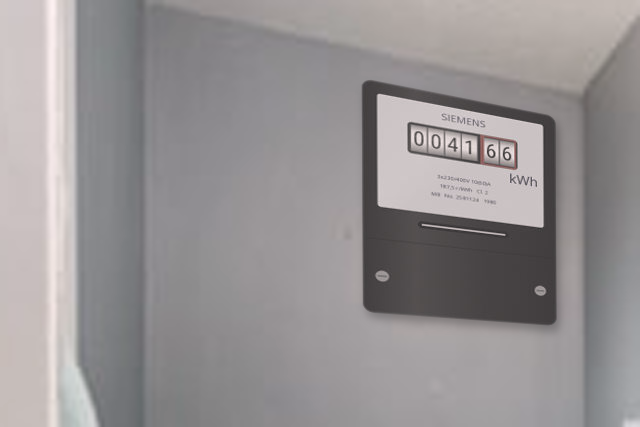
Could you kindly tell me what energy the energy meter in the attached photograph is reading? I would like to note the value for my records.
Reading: 41.66 kWh
